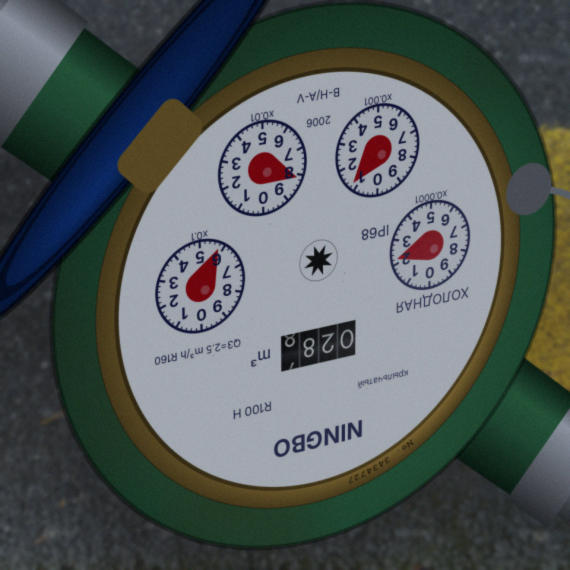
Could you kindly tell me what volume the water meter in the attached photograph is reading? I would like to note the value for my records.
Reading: 287.5812 m³
